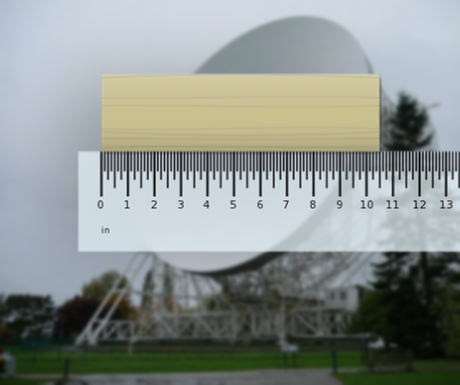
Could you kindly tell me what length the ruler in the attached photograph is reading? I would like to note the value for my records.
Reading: 10.5 in
